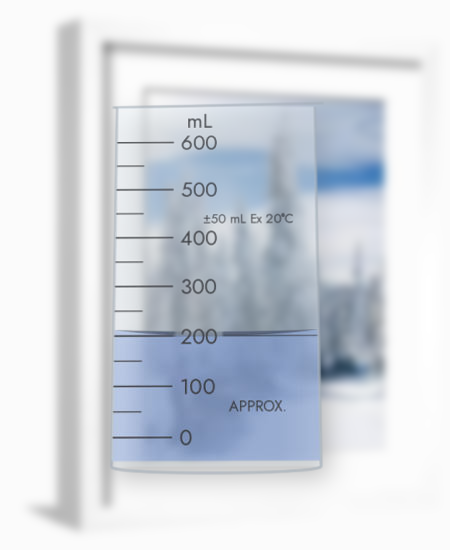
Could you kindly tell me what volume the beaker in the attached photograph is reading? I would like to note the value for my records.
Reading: 200 mL
